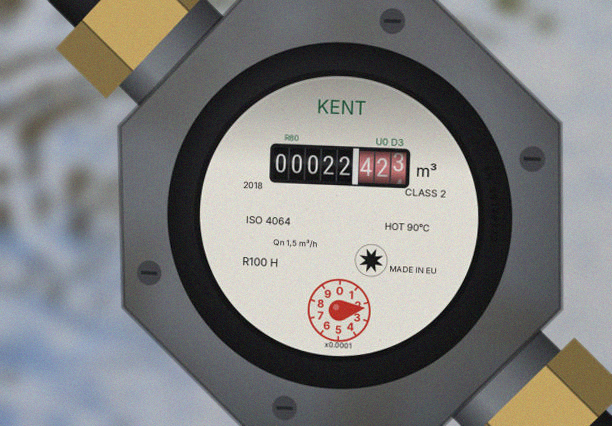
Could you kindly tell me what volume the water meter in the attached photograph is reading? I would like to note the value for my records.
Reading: 22.4232 m³
